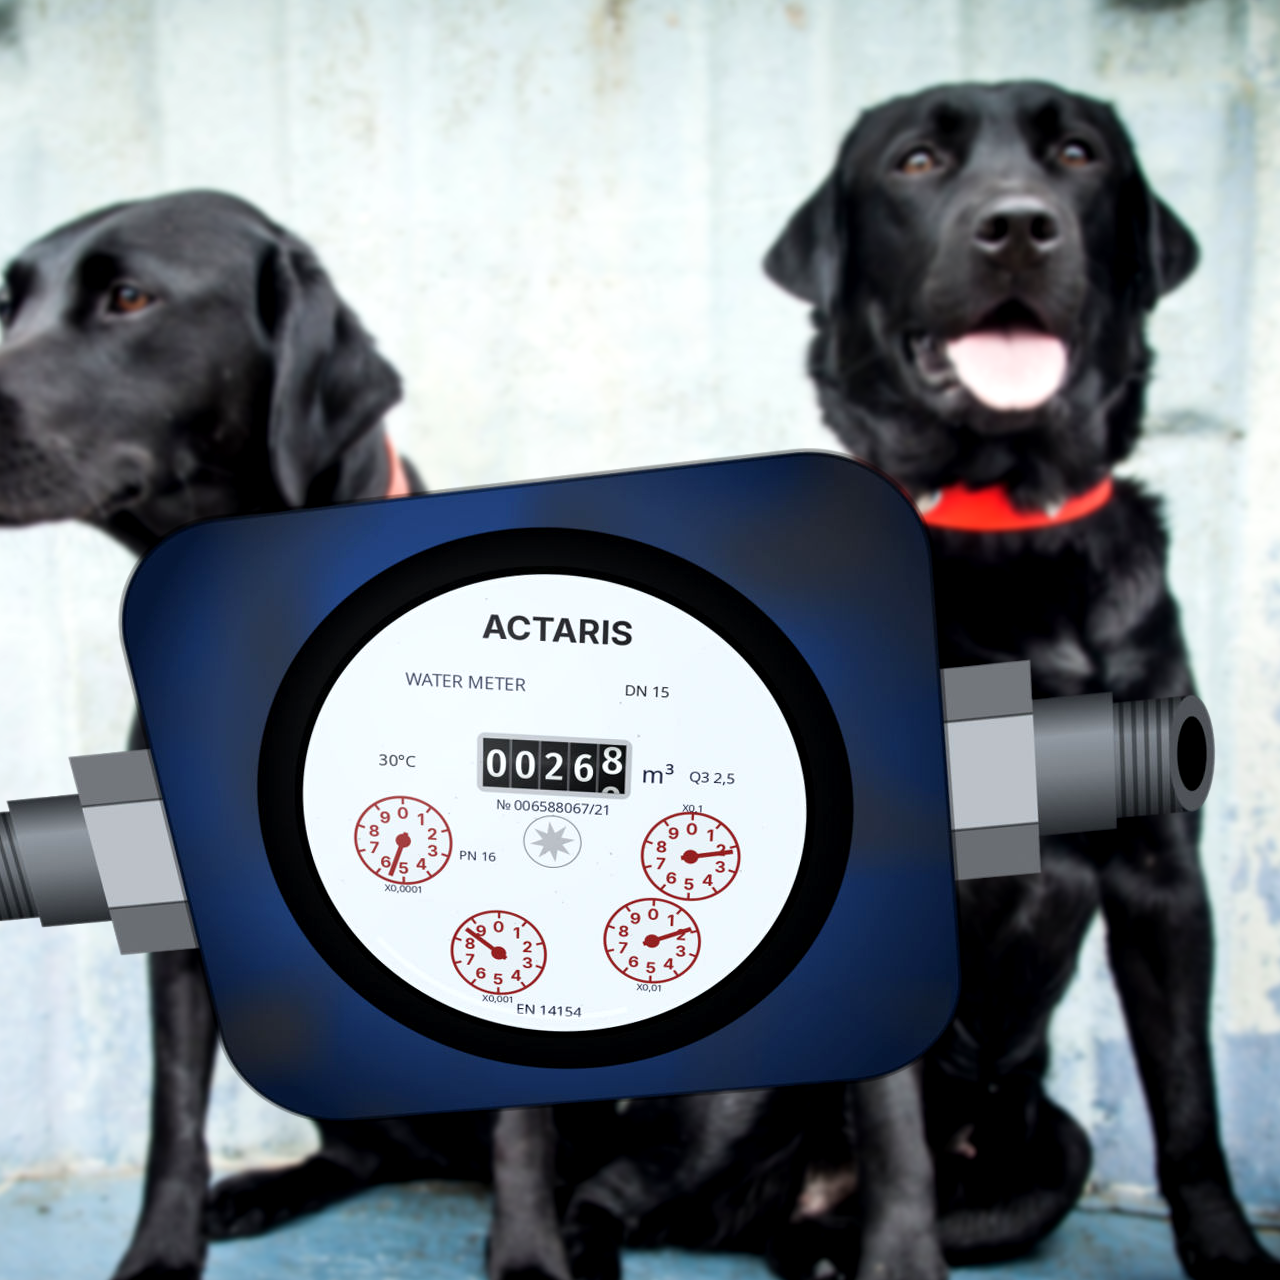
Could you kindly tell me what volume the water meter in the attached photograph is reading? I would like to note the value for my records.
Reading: 268.2185 m³
